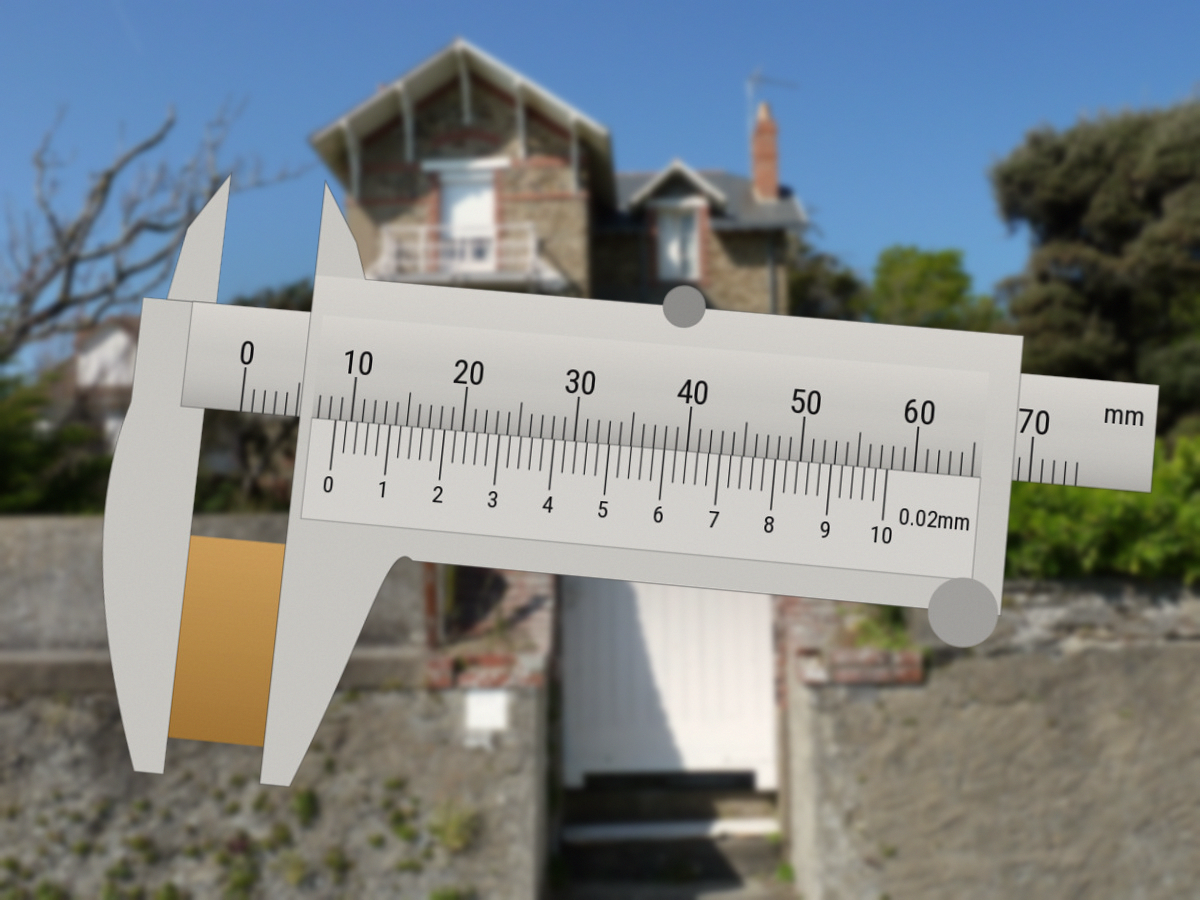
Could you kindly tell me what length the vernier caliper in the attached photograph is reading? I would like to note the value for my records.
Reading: 8.6 mm
